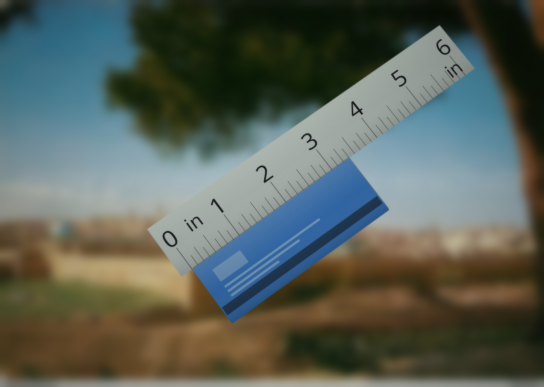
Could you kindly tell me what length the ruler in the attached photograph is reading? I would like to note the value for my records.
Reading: 3.375 in
